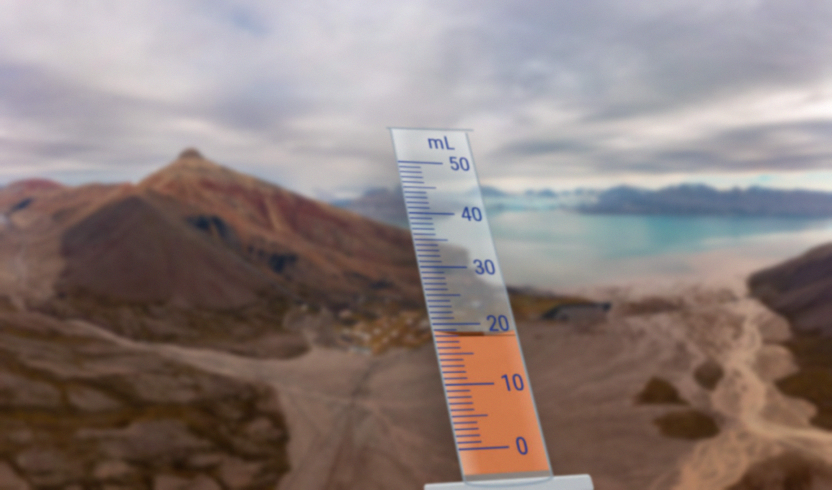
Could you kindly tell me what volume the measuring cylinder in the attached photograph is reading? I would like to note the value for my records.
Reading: 18 mL
